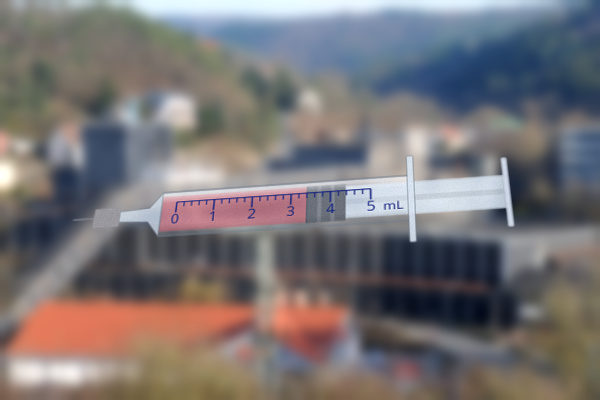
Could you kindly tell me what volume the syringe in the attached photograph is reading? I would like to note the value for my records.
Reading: 3.4 mL
